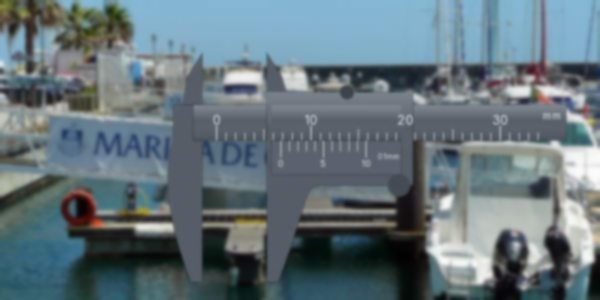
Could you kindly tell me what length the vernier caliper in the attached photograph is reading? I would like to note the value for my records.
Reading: 6.8 mm
